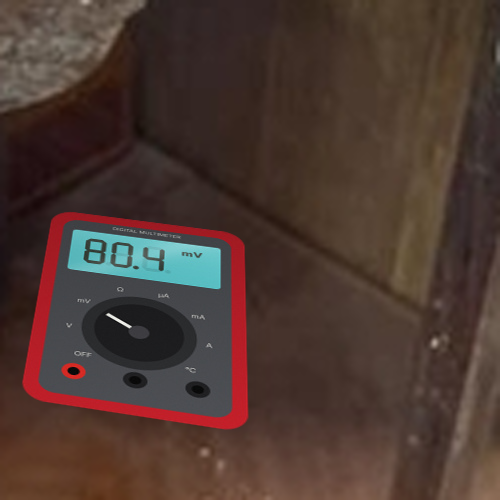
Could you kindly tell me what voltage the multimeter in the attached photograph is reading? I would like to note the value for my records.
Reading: 80.4 mV
